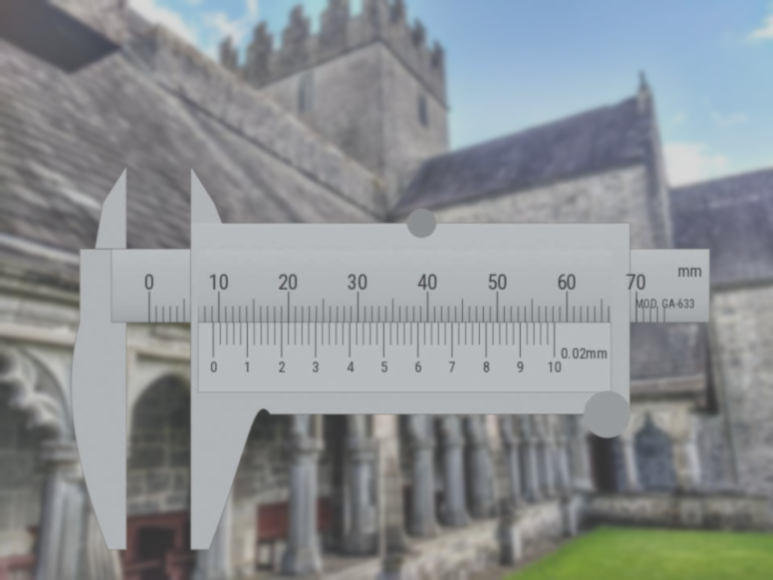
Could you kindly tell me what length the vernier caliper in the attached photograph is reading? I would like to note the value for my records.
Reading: 9.2 mm
